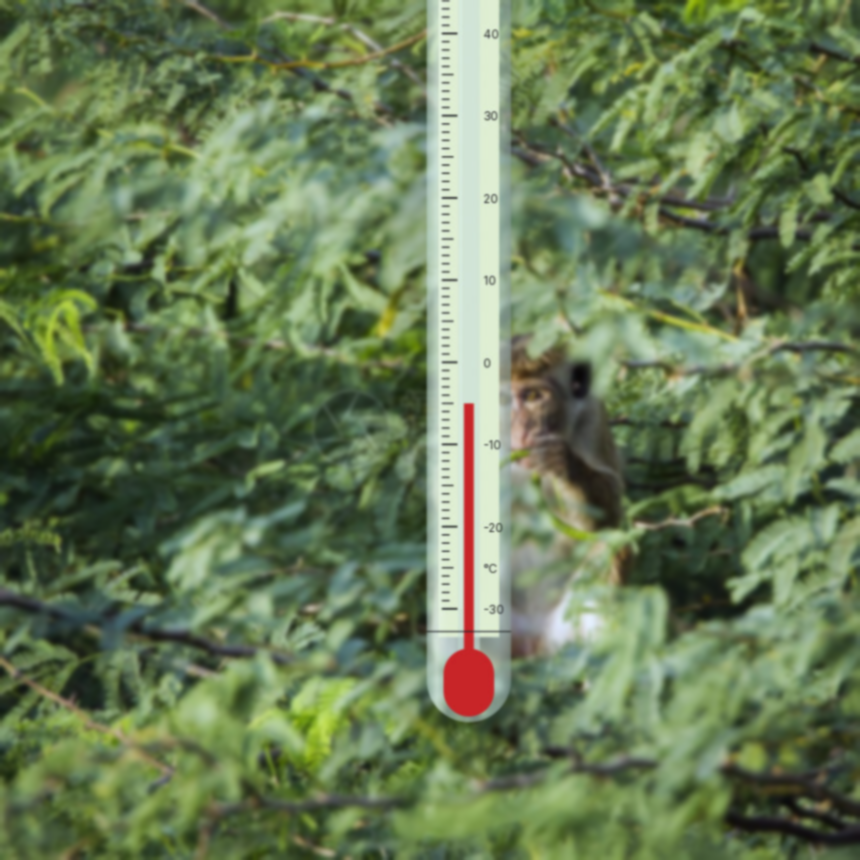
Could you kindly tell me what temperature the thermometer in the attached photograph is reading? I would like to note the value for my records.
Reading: -5 °C
